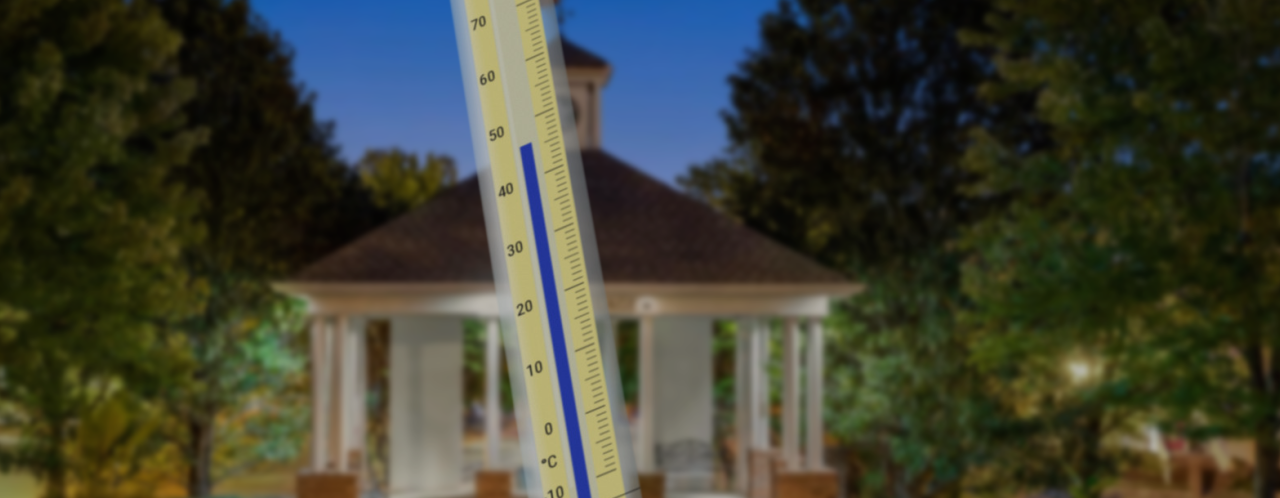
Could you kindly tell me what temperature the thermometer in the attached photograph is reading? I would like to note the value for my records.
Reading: 46 °C
